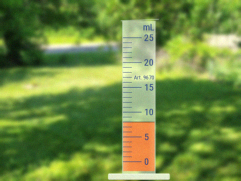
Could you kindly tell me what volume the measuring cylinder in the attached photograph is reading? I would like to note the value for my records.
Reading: 8 mL
